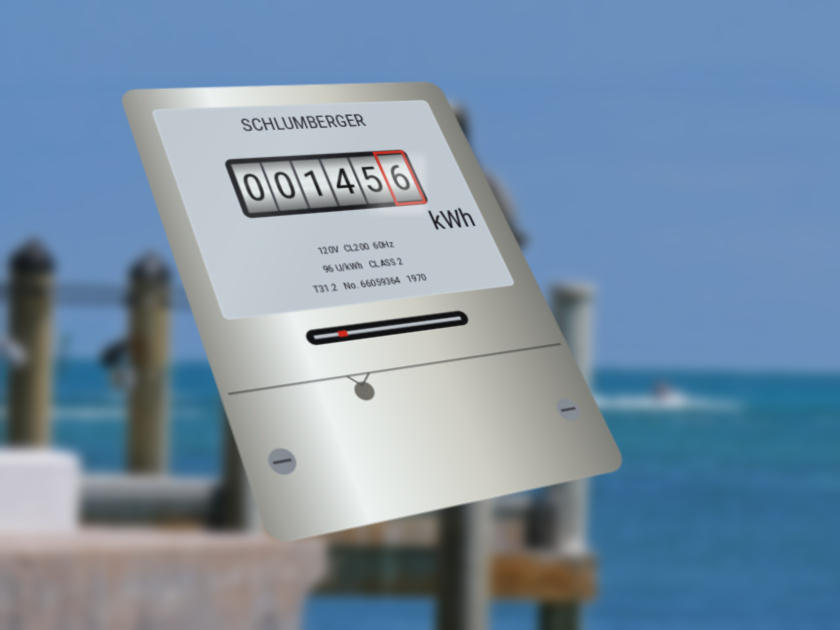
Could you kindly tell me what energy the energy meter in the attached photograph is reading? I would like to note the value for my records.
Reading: 145.6 kWh
